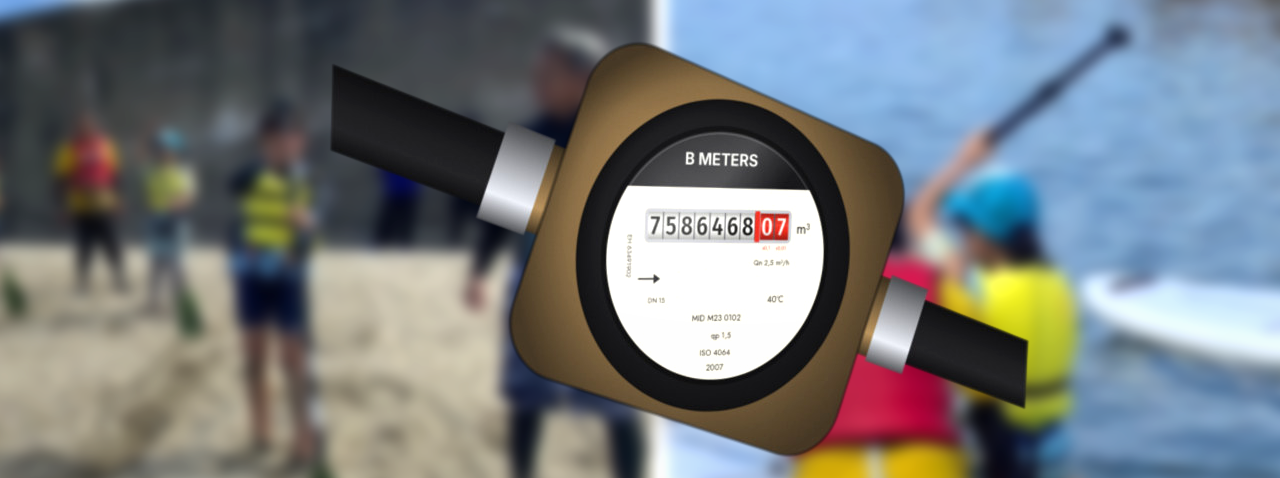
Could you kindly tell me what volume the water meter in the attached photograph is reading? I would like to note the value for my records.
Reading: 7586468.07 m³
